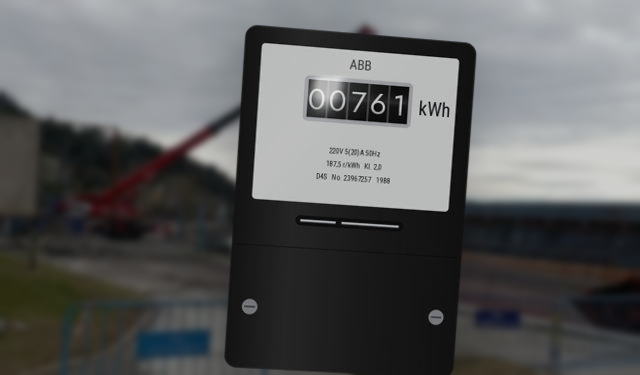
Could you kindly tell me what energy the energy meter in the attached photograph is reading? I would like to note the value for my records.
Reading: 761 kWh
